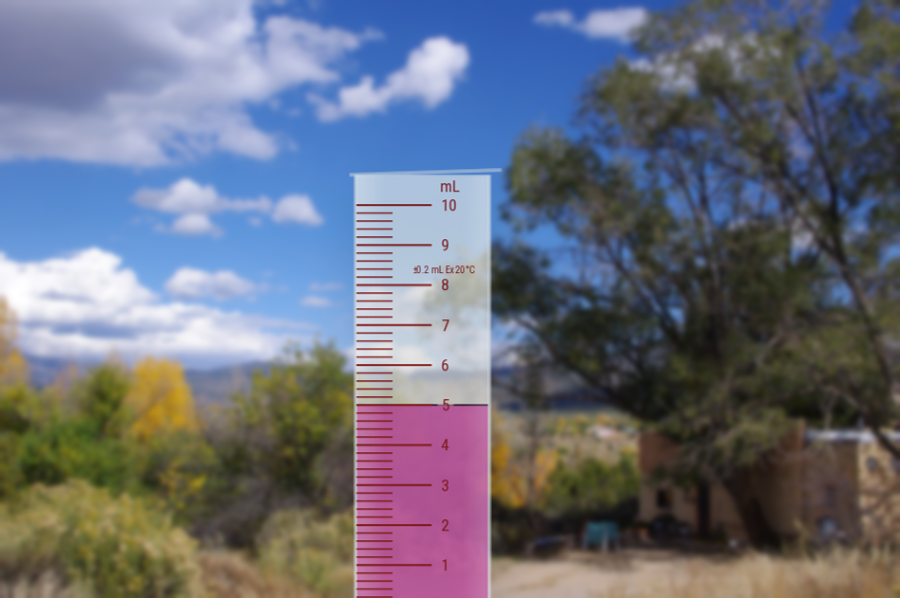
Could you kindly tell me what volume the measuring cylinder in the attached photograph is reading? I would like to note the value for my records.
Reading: 5 mL
